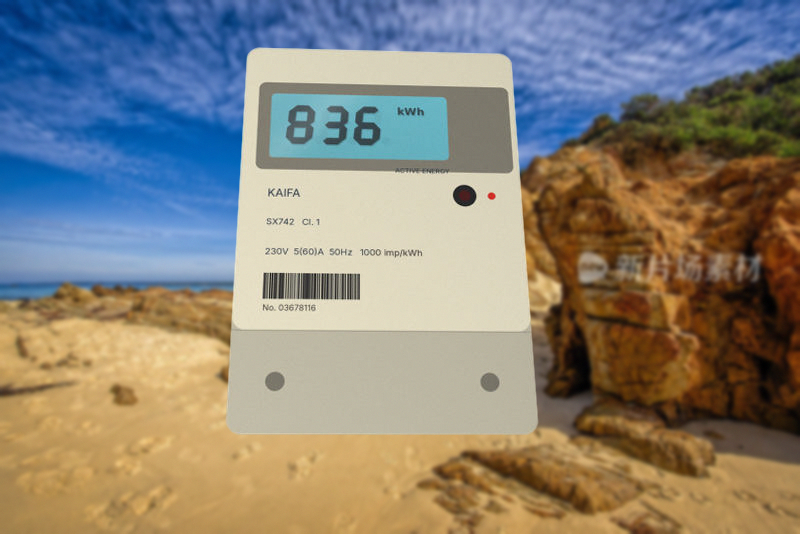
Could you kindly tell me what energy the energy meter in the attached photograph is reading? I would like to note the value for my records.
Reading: 836 kWh
